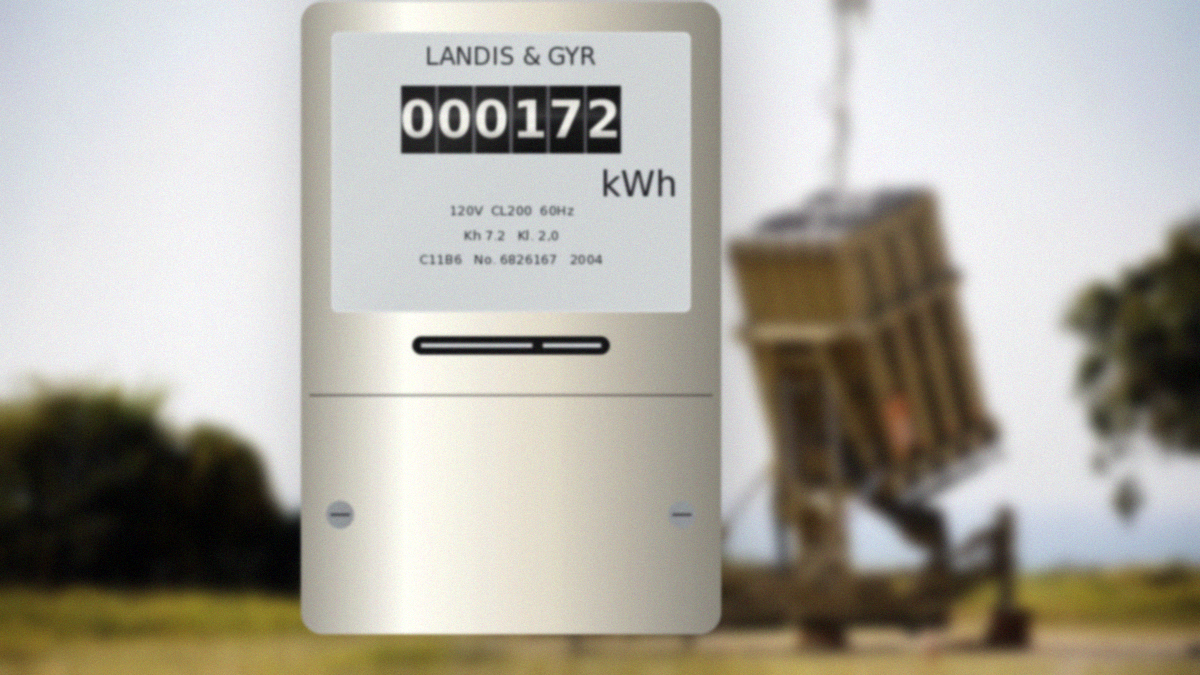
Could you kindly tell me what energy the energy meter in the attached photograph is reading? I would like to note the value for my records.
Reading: 172 kWh
